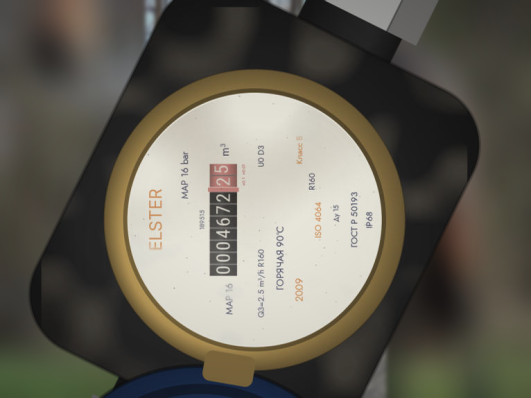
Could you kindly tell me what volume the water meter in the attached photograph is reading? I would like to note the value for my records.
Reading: 4672.25 m³
